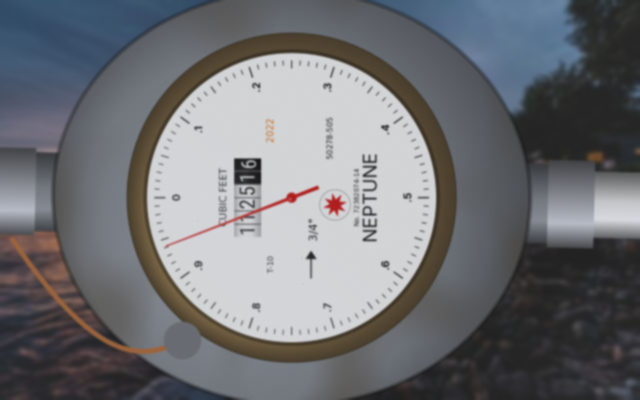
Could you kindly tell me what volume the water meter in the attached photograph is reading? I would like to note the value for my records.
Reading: 112515.94 ft³
